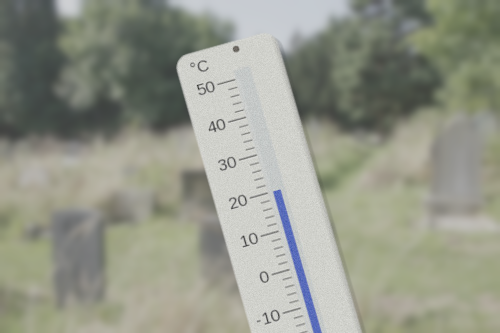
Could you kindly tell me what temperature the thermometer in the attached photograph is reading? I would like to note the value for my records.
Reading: 20 °C
